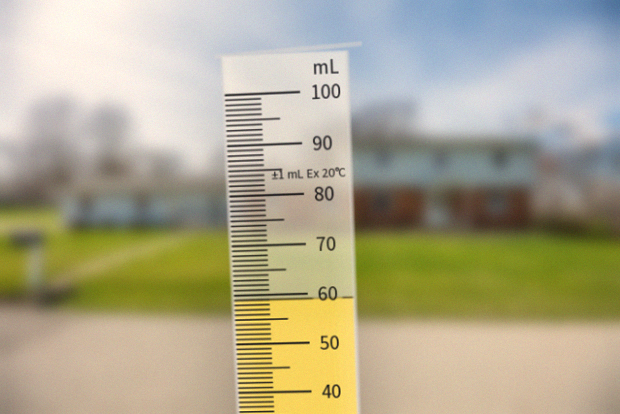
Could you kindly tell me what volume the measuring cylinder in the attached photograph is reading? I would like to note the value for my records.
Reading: 59 mL
